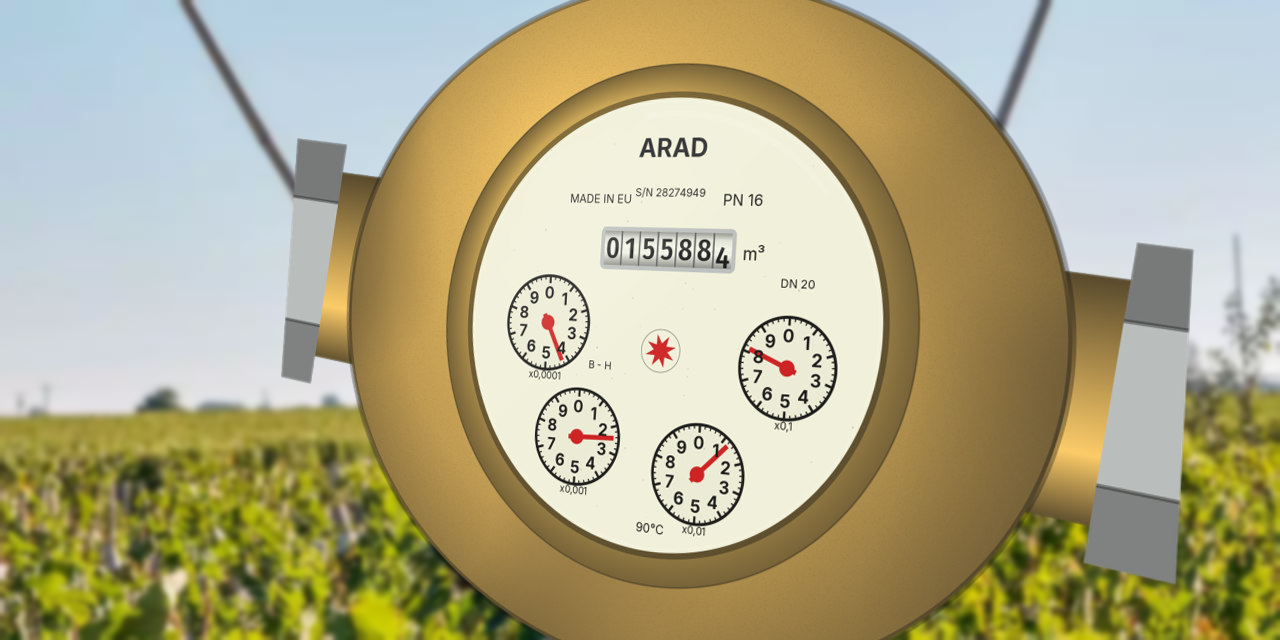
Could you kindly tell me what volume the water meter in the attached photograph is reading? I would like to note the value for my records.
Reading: 155883.8124 m³
